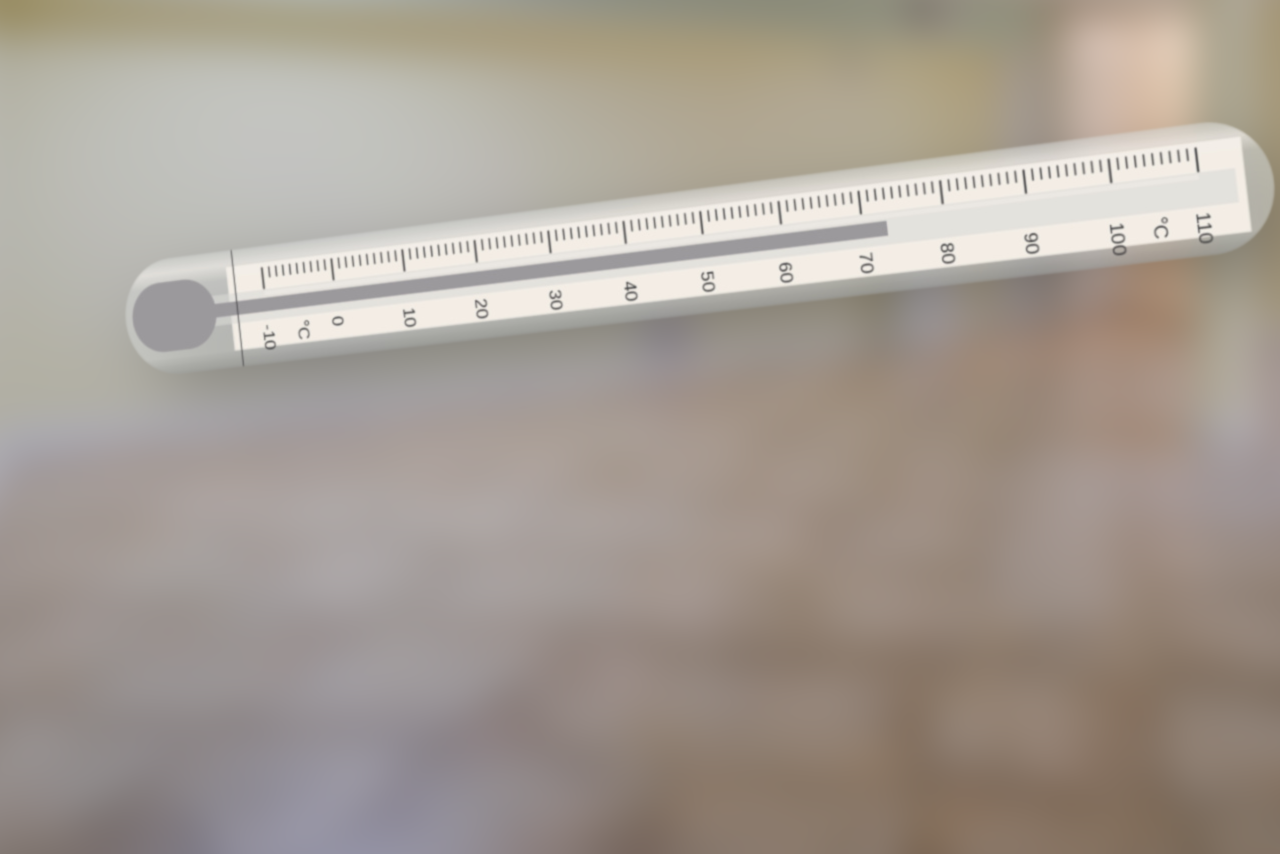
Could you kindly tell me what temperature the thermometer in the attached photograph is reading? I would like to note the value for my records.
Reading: 73 °C
